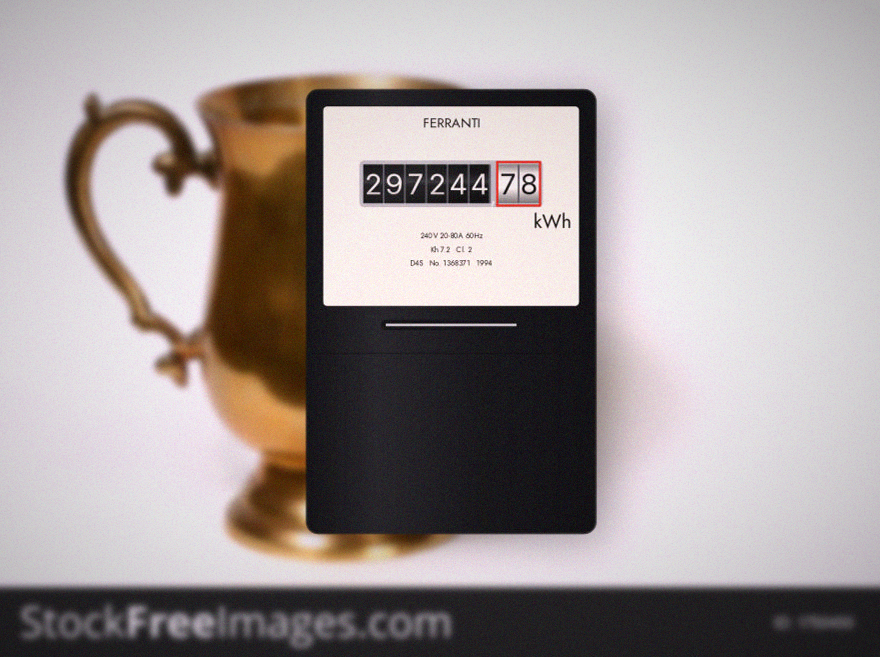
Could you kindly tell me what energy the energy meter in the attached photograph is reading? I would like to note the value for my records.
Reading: 297244.78 kWh
